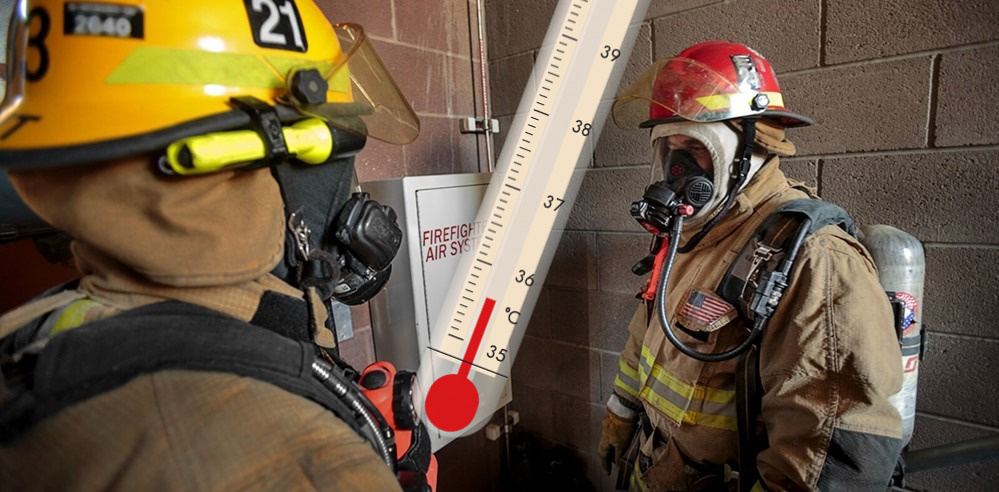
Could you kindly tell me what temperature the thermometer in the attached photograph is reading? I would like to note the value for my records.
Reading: 35.6 °C
